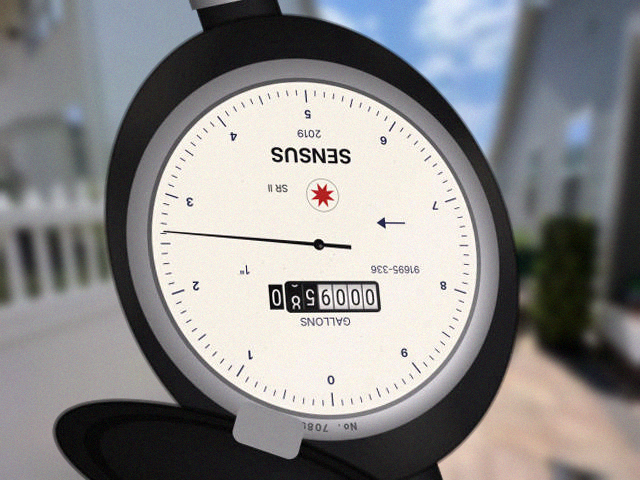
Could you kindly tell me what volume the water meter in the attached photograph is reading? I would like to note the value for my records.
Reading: 9582.6 gal
